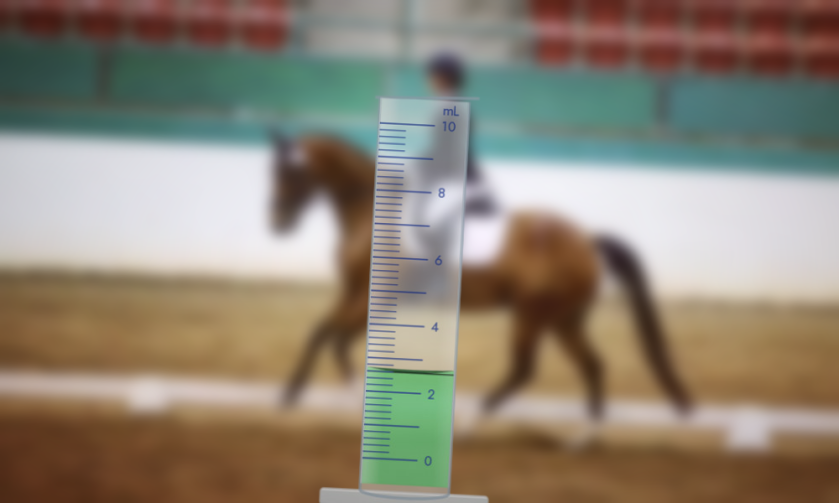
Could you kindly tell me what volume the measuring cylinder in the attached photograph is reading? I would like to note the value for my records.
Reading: 2.6 mL
